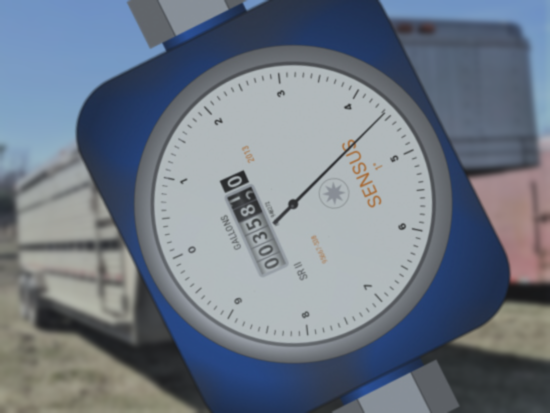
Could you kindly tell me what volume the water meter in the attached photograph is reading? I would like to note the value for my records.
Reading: 35814.4 gal
